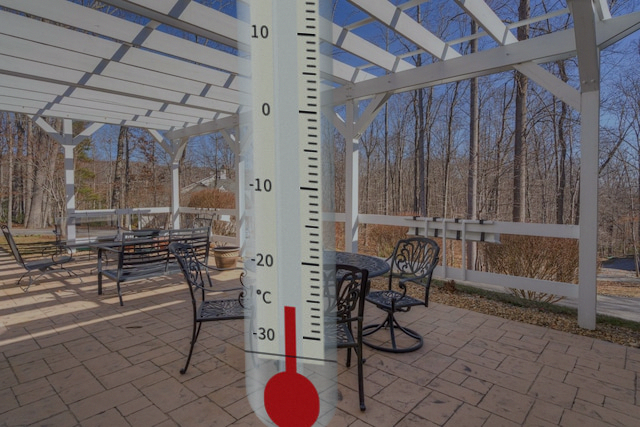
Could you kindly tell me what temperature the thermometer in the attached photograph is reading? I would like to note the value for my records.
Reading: -26 °C
